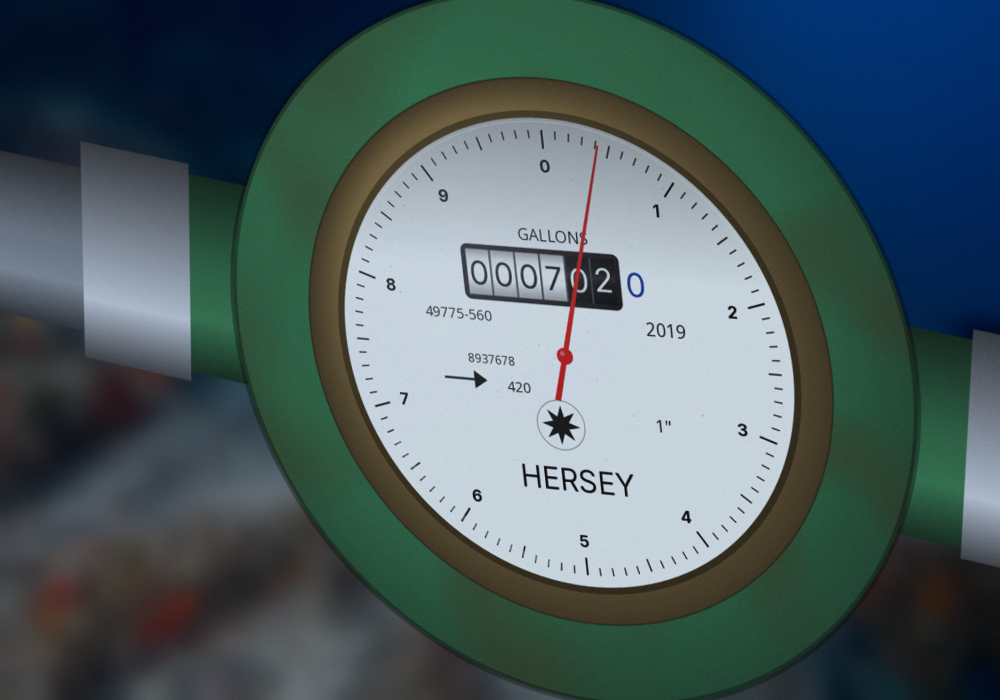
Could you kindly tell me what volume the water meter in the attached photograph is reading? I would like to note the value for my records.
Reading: 7020.4 gal
